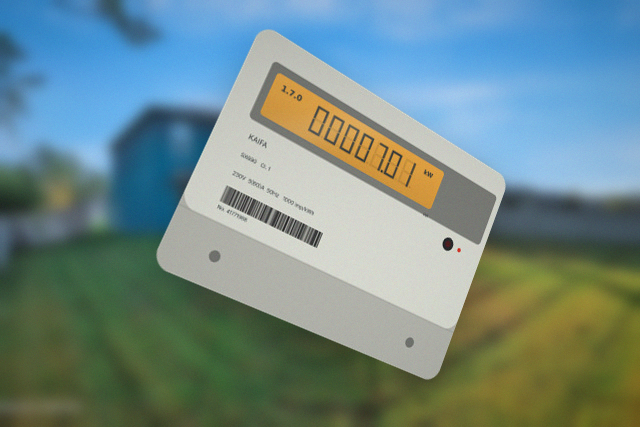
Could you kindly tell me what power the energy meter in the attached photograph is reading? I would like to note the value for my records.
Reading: 7.01 kW
